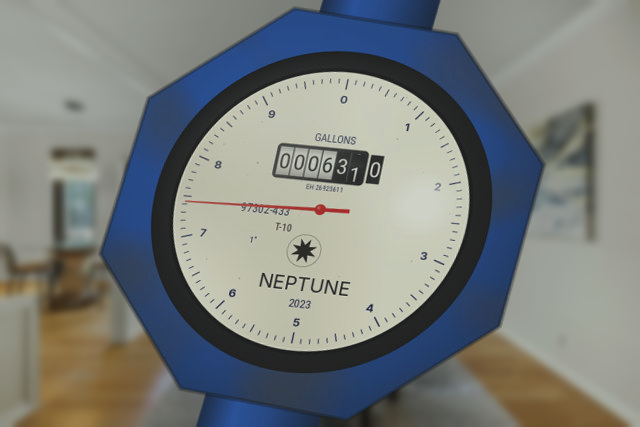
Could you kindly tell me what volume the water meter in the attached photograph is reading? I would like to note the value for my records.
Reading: 6307.4 gal
